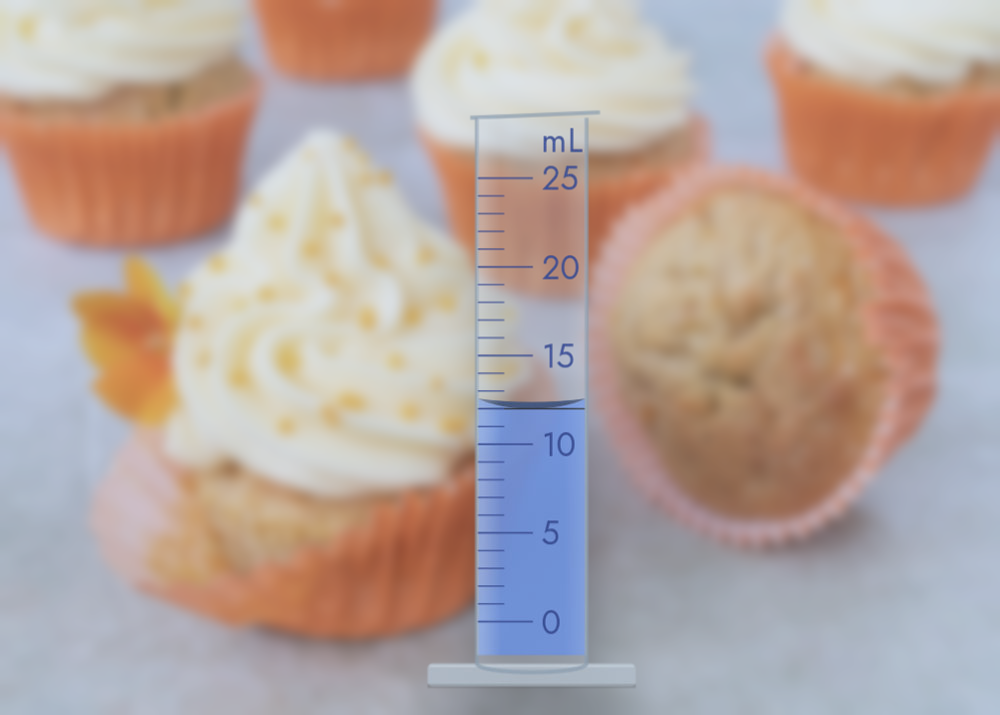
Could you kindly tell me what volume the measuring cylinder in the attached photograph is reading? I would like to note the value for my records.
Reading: 12 mL
